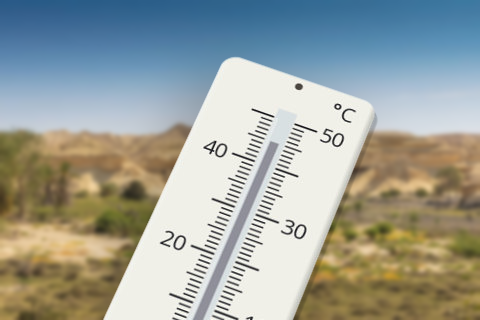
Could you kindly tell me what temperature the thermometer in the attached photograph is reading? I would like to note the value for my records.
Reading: 45 °C
